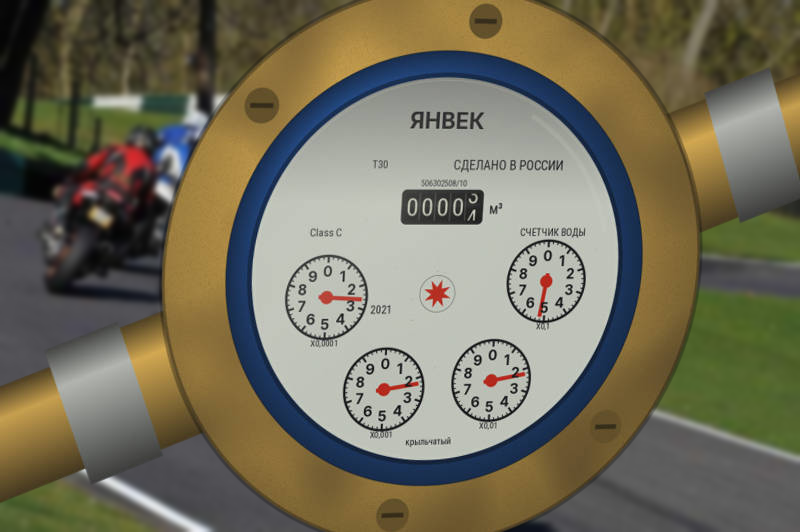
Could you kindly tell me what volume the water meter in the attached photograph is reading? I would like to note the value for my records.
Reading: 3.5222 m³
